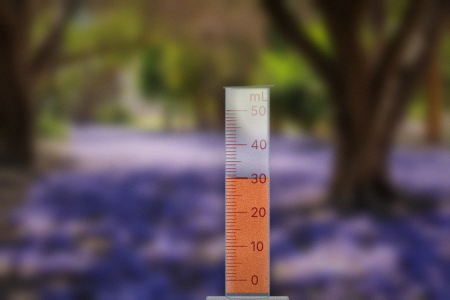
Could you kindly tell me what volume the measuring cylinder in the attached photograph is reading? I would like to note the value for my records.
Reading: 30 mL
